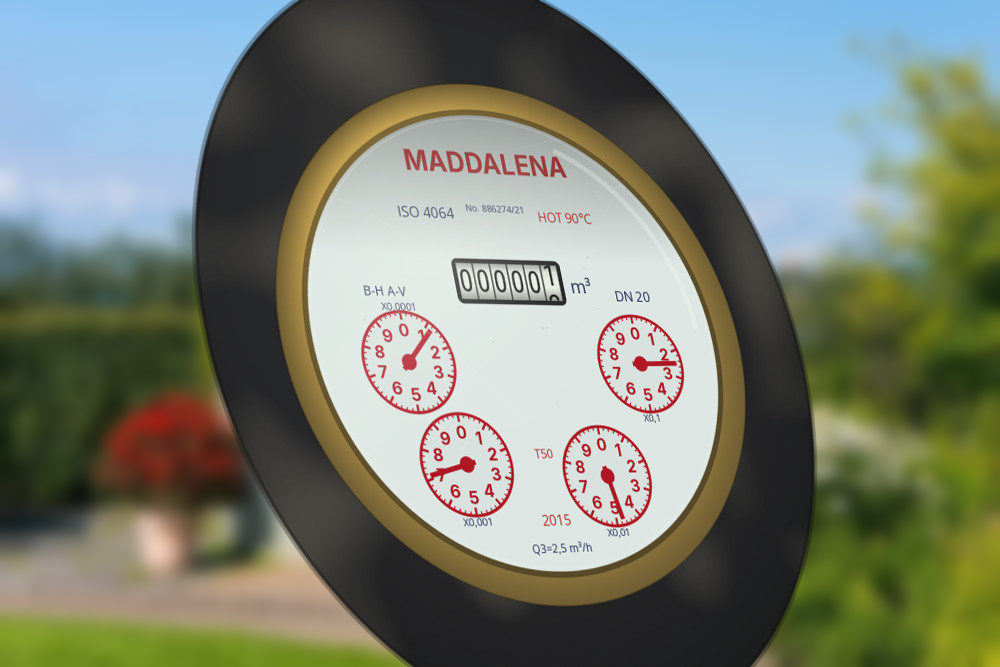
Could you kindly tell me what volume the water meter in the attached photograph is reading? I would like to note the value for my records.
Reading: 1.2471 m³
